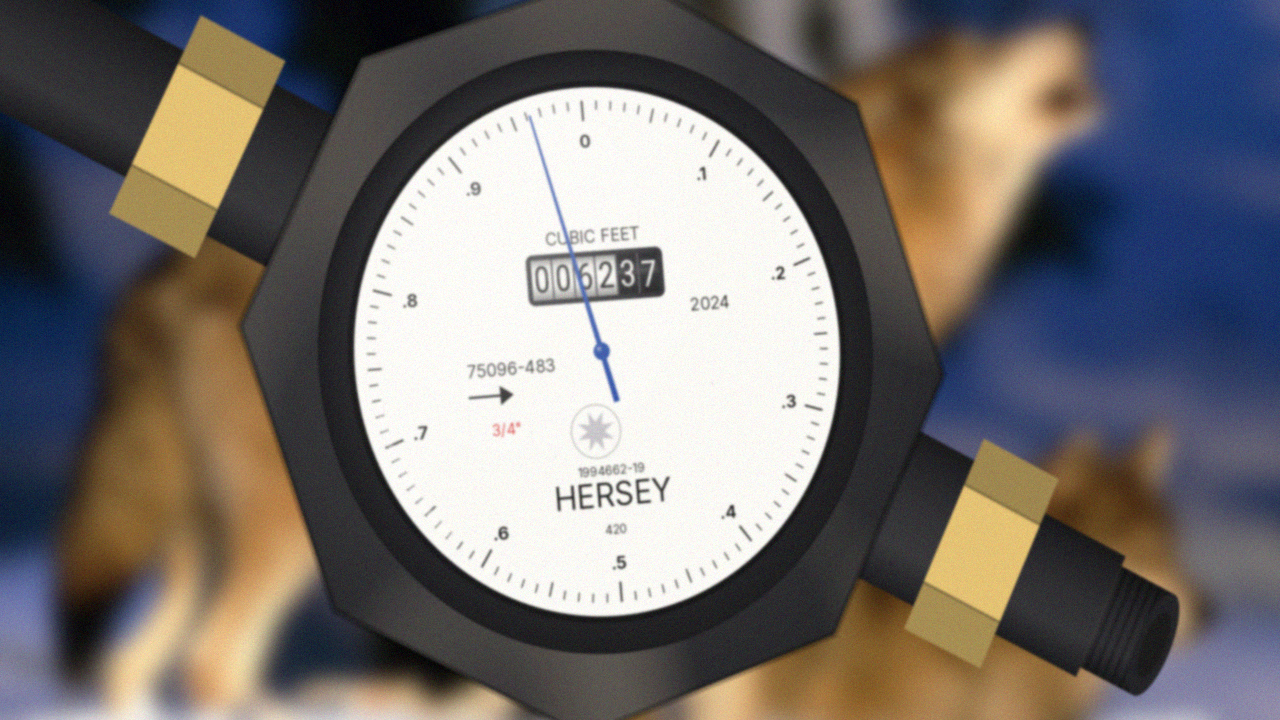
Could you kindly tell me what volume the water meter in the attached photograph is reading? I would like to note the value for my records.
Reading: 6236.96 ft³
